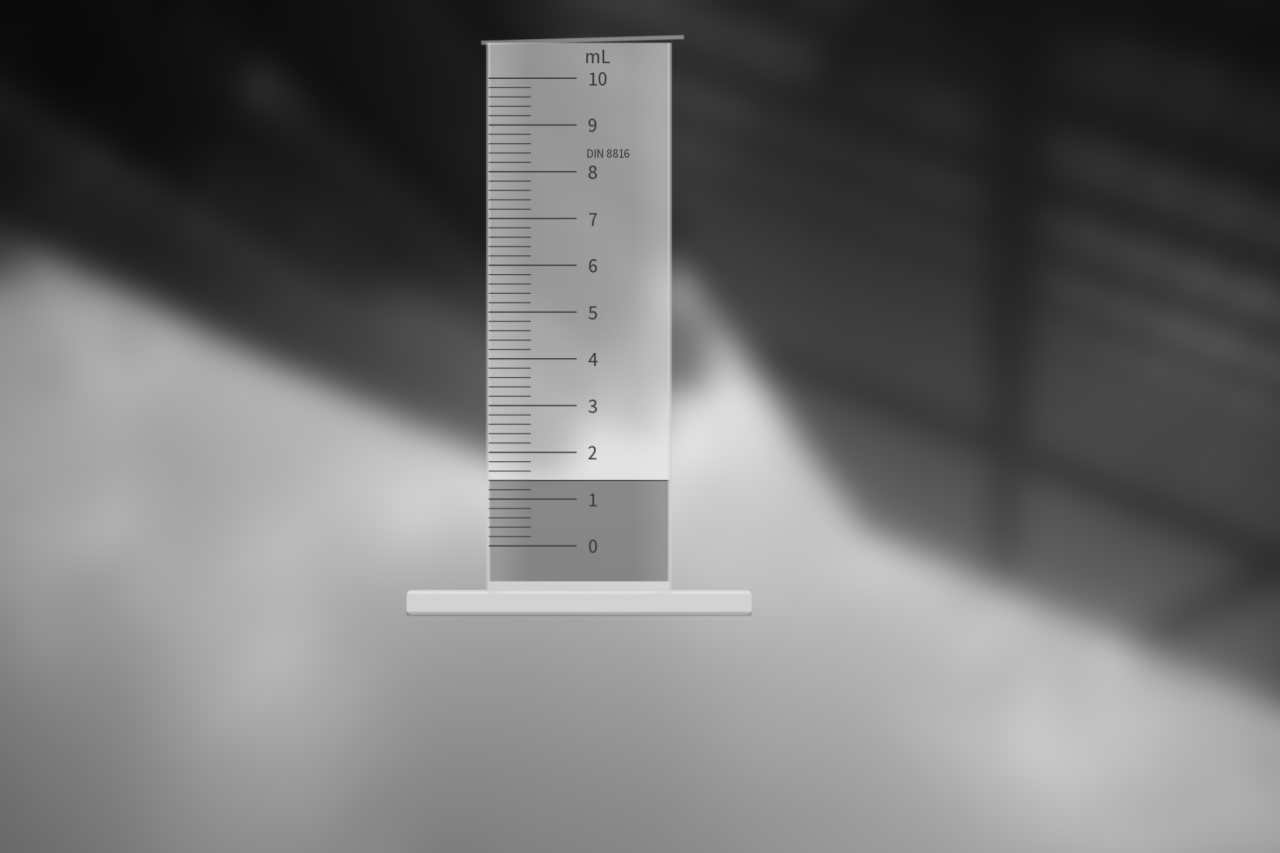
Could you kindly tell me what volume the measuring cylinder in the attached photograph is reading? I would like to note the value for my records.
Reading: 1.4 mL
